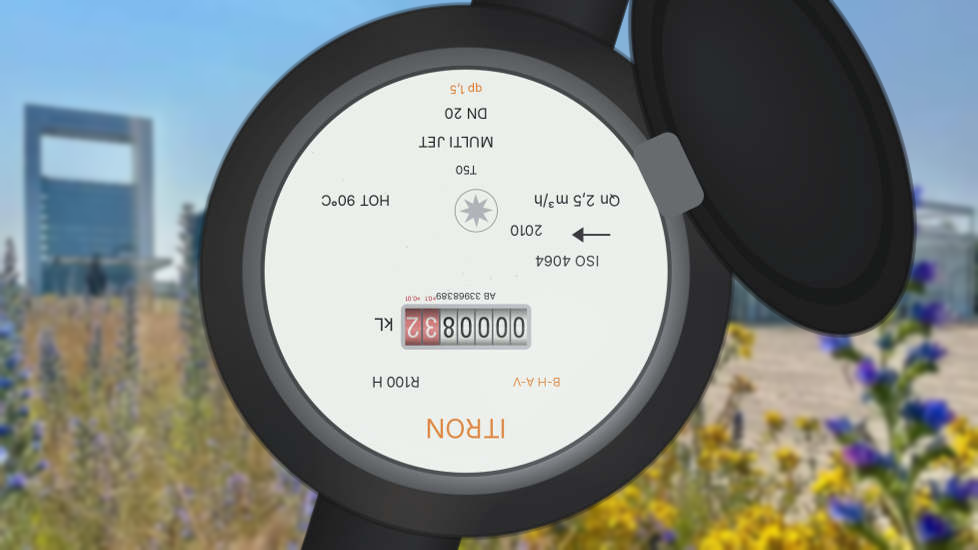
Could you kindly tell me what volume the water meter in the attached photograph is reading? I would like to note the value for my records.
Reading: 8.32 kL
